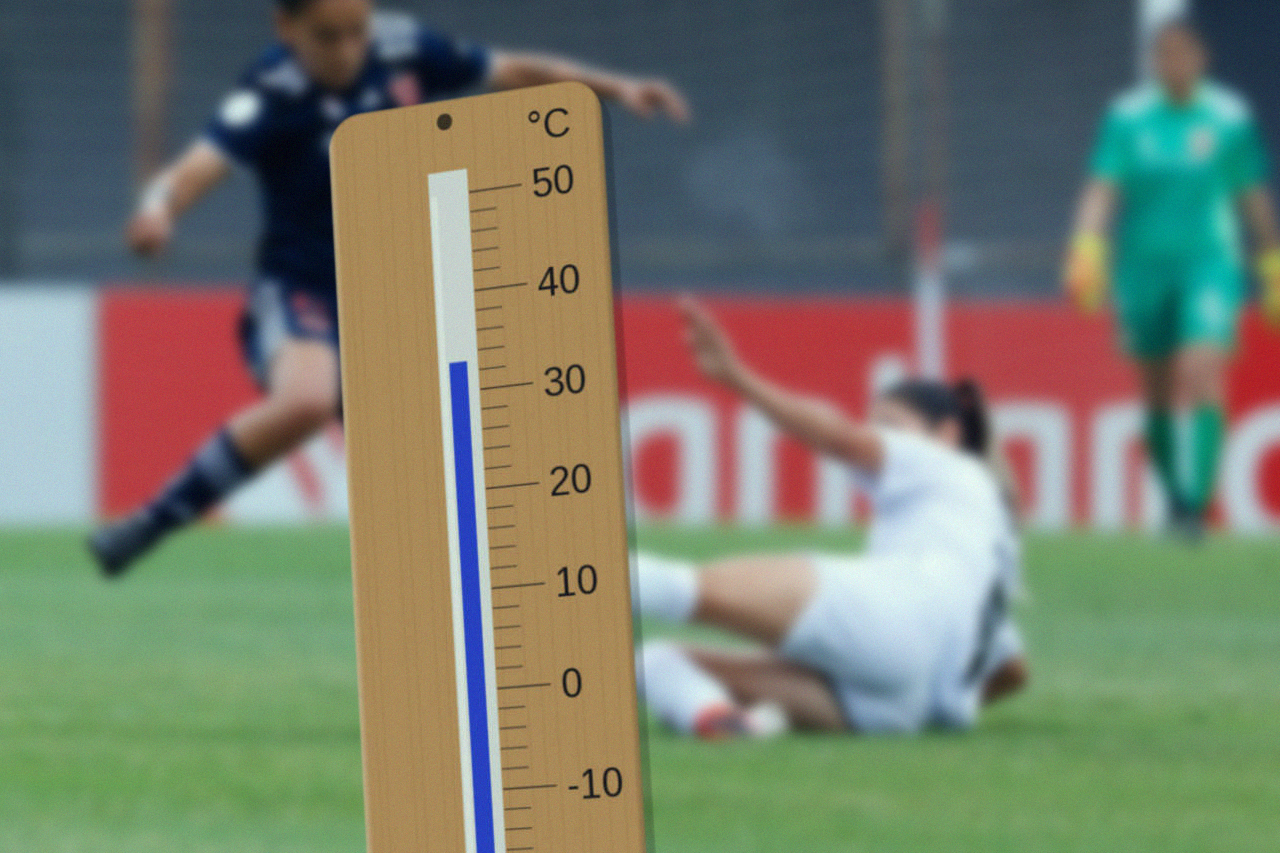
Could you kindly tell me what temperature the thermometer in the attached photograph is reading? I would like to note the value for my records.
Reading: 33 °C
